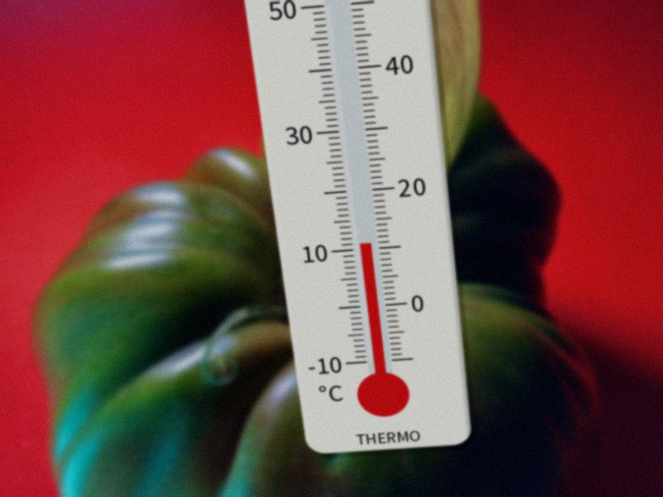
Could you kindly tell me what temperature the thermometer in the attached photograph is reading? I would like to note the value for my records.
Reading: 11 °C
